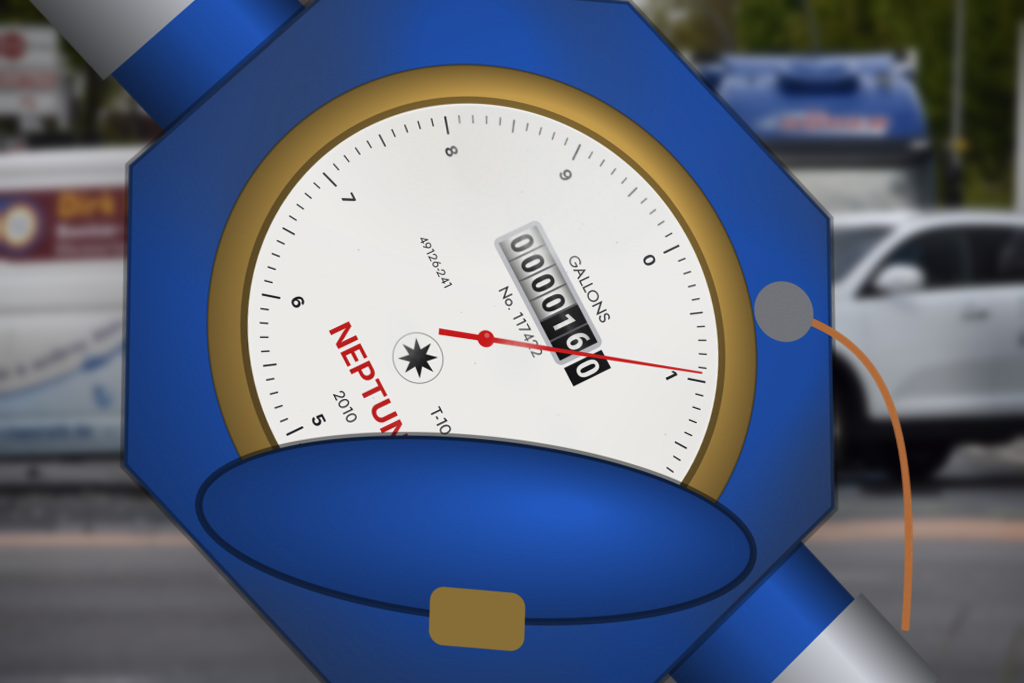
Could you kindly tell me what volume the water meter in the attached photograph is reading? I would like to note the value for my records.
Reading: 160.9 gal
